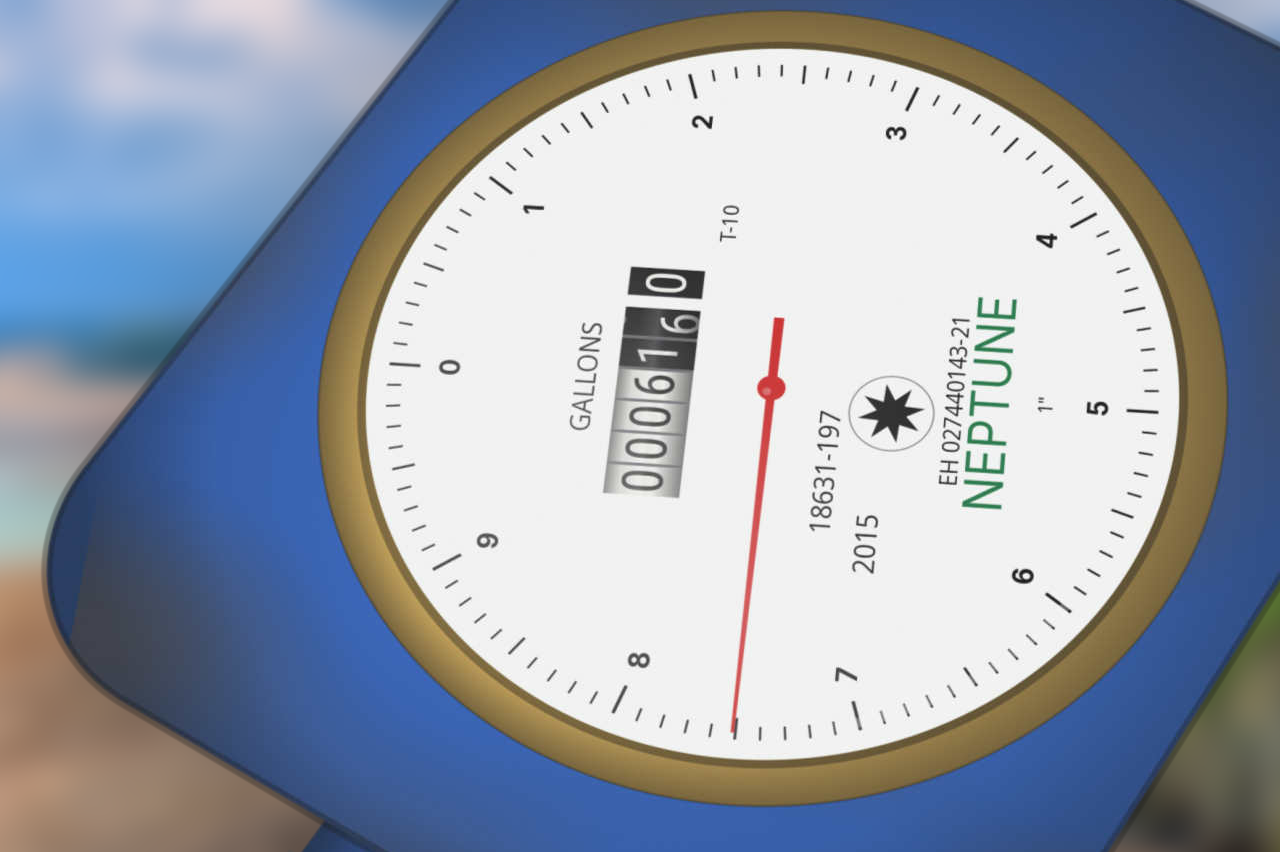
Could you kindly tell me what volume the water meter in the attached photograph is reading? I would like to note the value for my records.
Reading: 6157.5 gal
